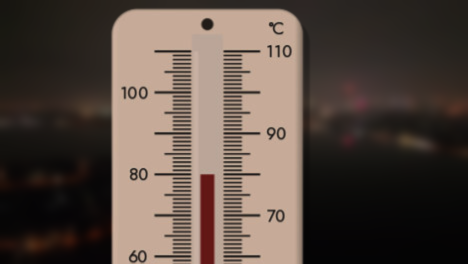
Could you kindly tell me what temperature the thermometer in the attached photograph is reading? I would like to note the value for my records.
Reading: 80 °C
